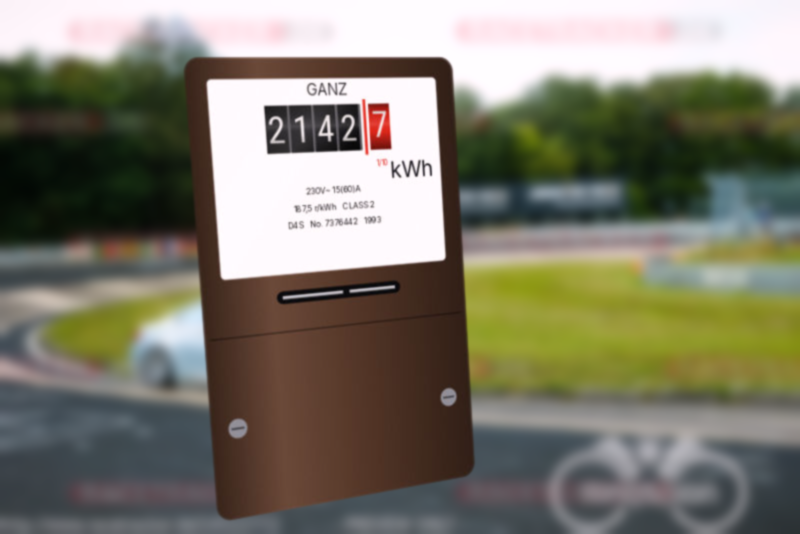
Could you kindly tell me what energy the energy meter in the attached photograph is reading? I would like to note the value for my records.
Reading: 2142.7 kWh
